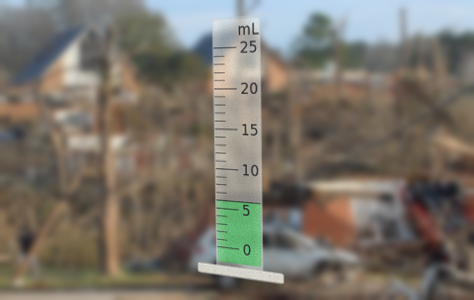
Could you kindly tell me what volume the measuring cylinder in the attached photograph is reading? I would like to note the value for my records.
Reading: 6 mL
